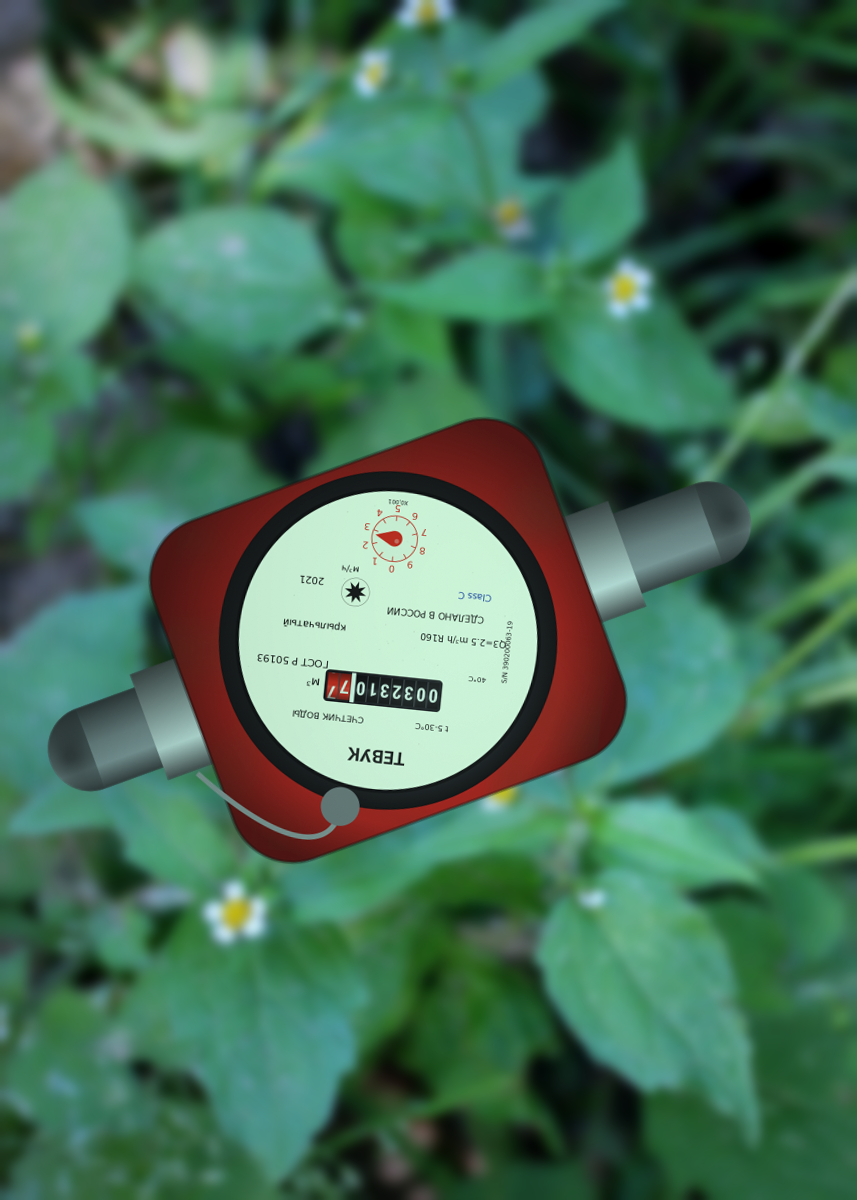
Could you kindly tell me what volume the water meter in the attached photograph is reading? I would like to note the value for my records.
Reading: 32310.772 m³
